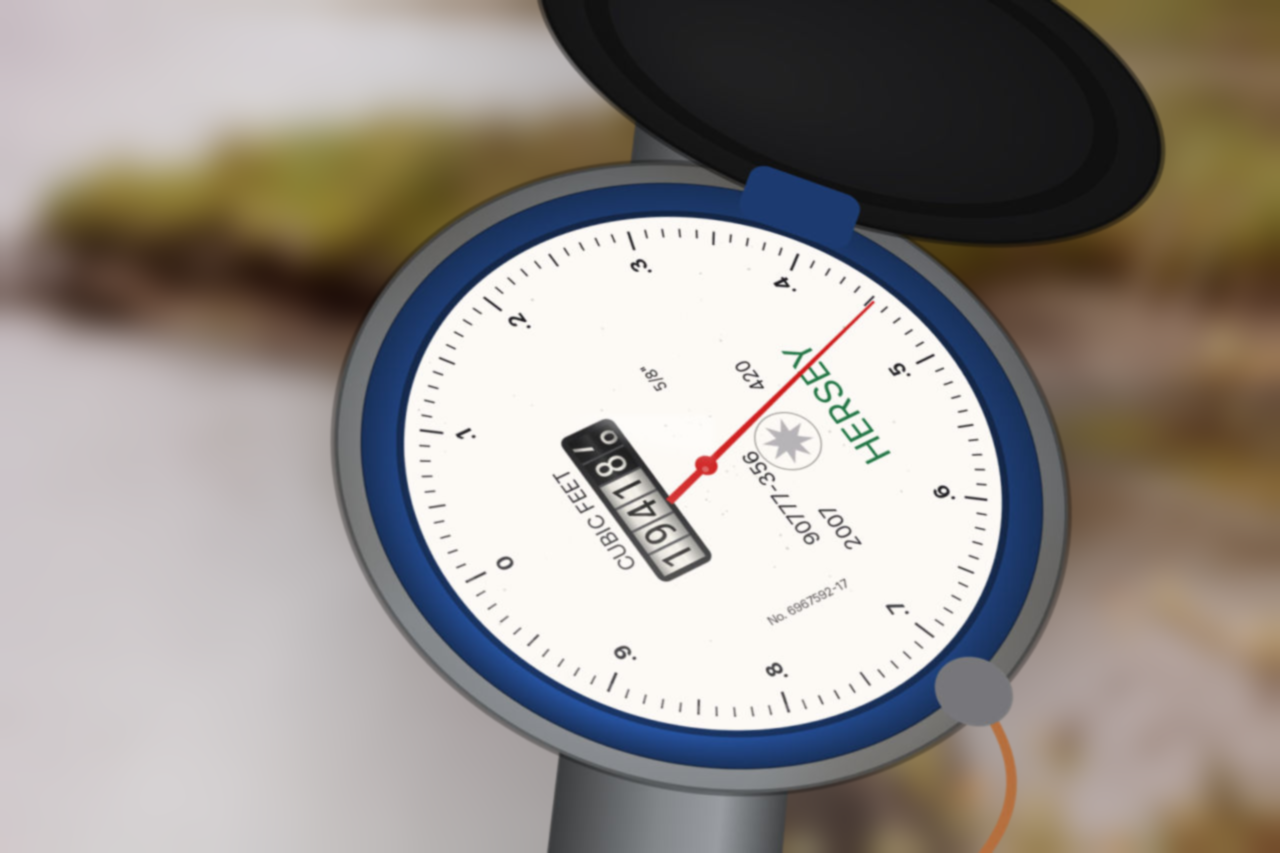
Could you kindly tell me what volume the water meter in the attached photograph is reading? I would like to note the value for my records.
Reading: 194187.45 ft³
